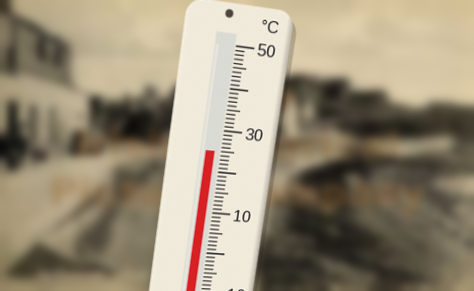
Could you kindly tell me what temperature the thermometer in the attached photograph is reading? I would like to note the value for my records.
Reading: 25 °C
